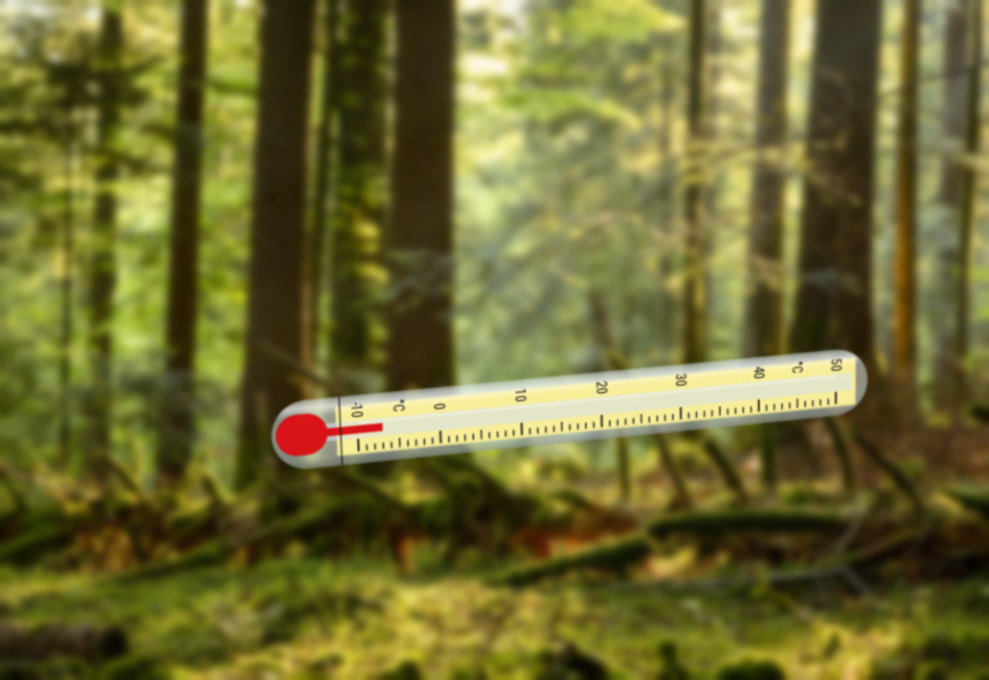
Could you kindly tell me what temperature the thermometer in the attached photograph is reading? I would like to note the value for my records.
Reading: -7 °C
